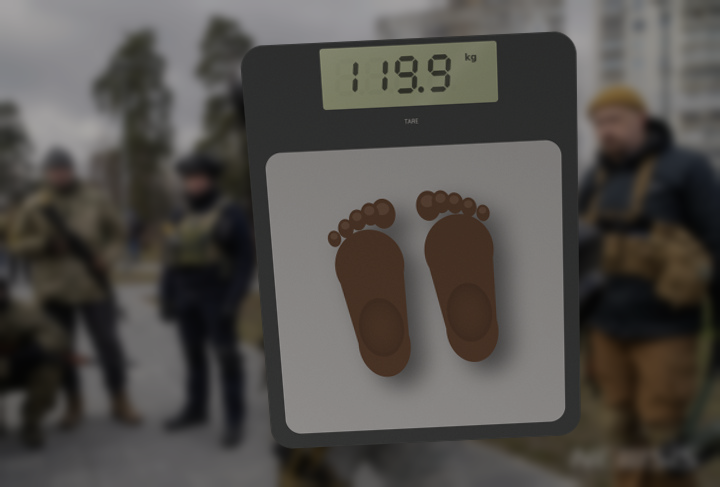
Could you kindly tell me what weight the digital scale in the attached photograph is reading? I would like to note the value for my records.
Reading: 119.9 kg
